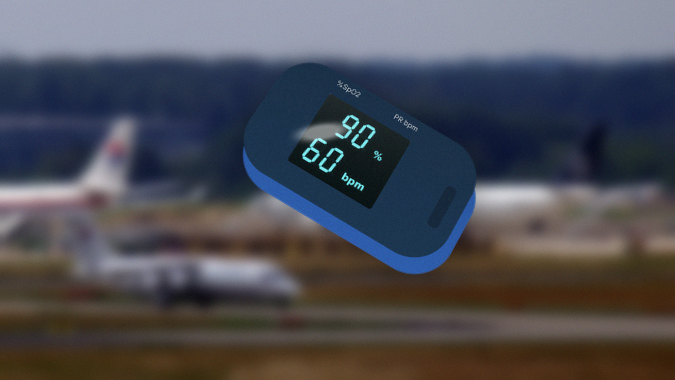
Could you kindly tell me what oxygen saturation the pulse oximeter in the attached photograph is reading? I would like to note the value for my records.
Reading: 90 %
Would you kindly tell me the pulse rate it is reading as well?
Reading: 60 bpm
